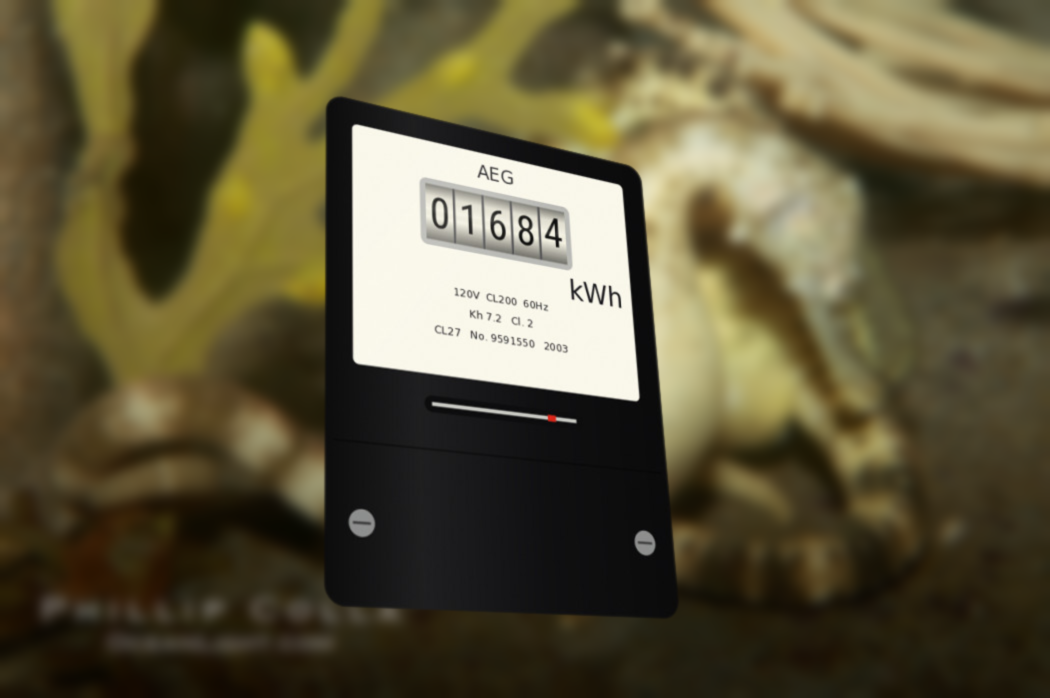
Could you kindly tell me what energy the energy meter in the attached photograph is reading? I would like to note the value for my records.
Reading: 1684 kWh
